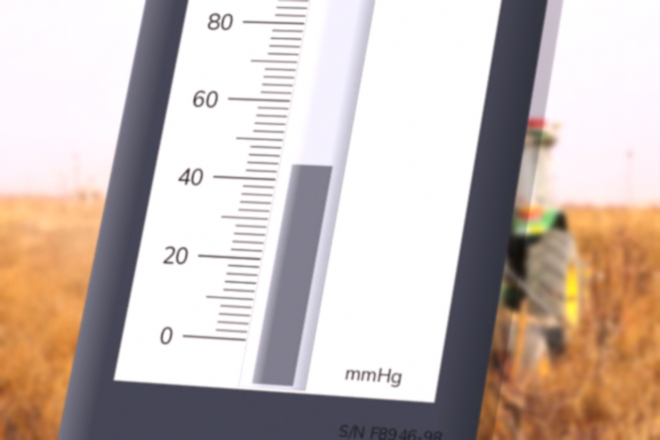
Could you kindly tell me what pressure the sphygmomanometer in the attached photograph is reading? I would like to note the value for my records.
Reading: 44 mmHg
